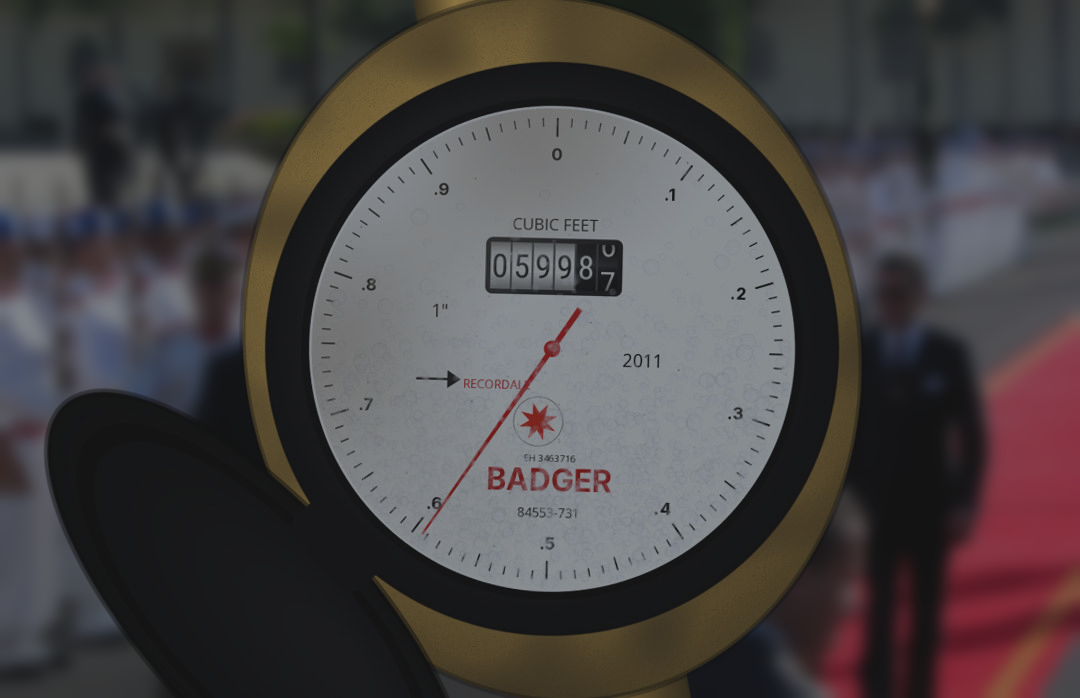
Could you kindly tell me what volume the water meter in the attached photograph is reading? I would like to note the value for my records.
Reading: 59986.59 ft³
